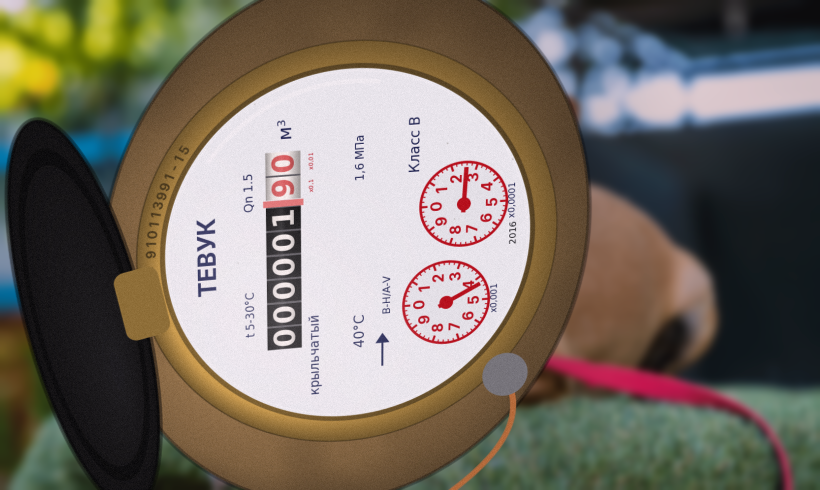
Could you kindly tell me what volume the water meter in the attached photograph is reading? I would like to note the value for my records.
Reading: 1.9042 m³
